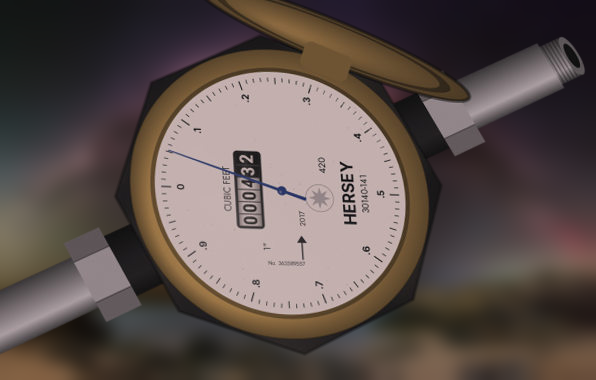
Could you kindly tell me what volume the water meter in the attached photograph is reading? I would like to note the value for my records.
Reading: 432.05 ft³
